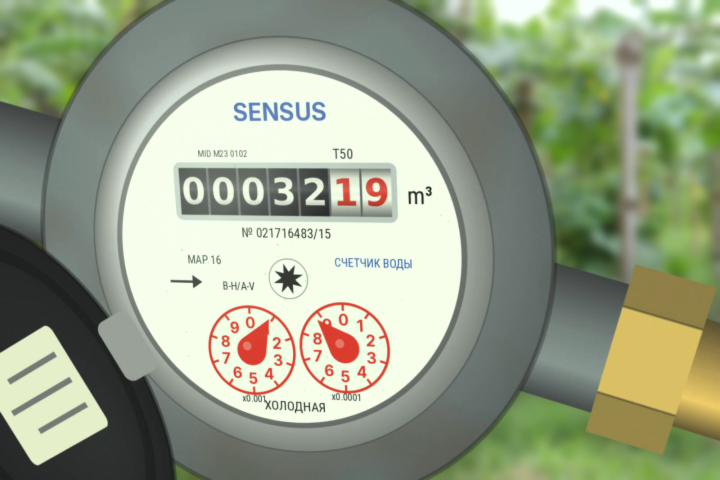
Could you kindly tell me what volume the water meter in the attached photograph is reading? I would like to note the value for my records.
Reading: 32.1908 m³
